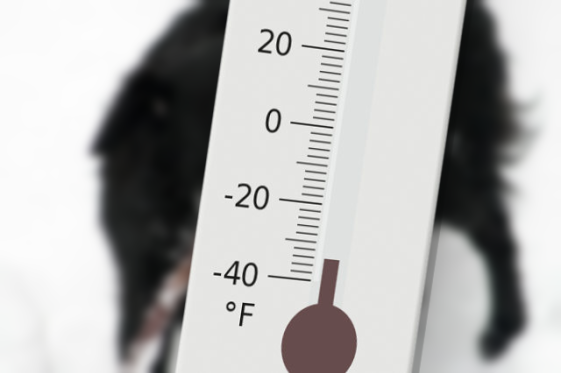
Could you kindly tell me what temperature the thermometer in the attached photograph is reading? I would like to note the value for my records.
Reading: -34 °F
